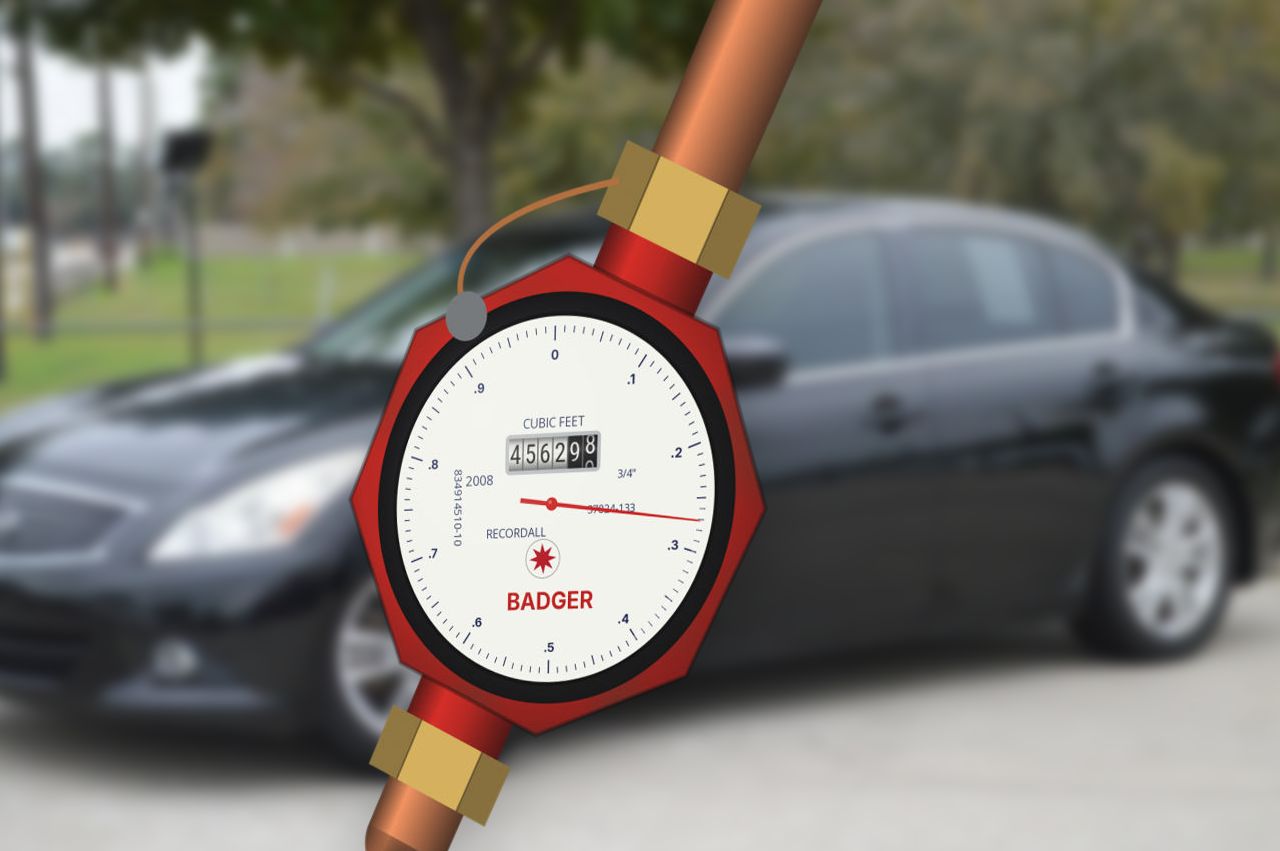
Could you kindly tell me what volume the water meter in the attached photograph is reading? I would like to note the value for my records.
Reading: 456298.27 ft³
